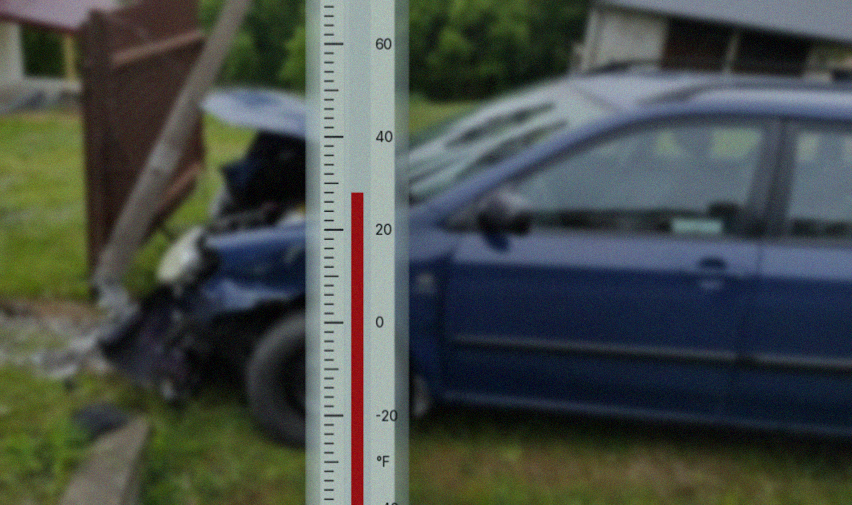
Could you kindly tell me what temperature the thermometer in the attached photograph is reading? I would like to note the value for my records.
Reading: 28 °F
